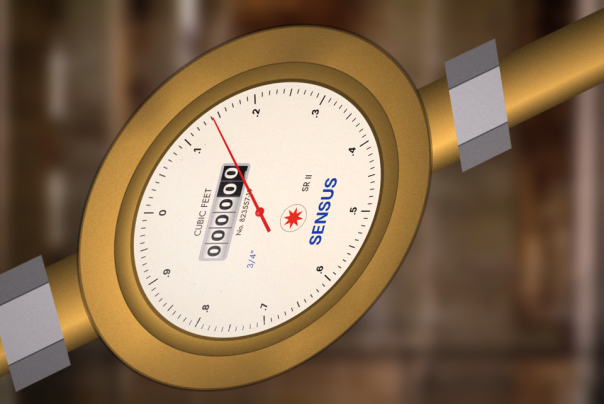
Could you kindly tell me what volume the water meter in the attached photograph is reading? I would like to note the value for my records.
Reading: 0.14 ft³
